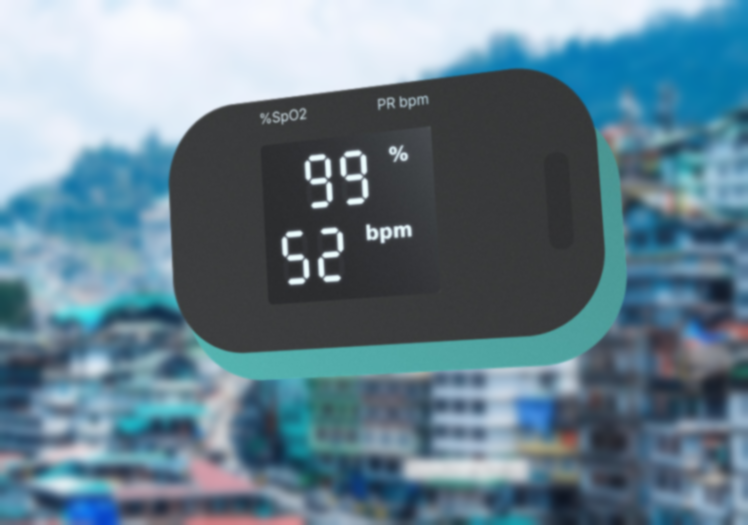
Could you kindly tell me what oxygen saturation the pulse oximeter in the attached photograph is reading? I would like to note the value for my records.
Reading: 99 %
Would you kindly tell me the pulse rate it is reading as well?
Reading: 52 bpm
